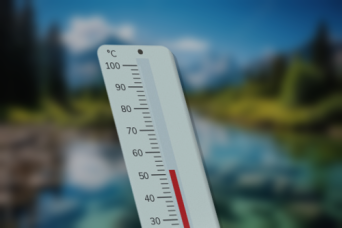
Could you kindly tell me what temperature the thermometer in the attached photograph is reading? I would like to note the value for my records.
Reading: 52 °C
